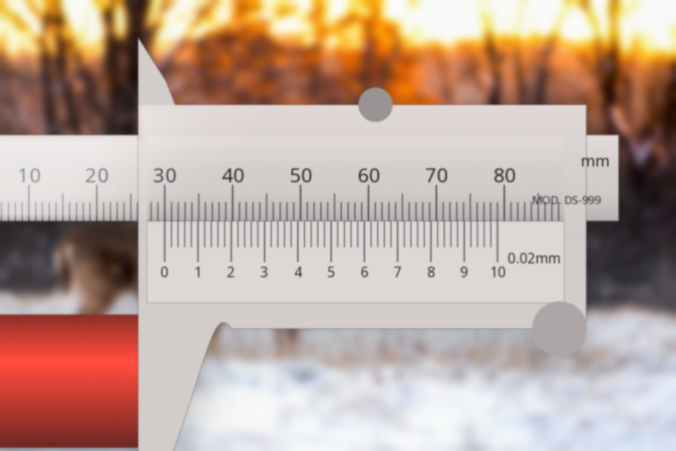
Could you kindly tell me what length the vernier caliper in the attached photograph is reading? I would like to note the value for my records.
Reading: 30.0 mm
